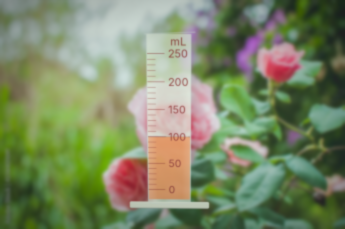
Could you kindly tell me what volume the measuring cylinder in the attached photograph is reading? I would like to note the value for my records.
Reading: 100 mL
